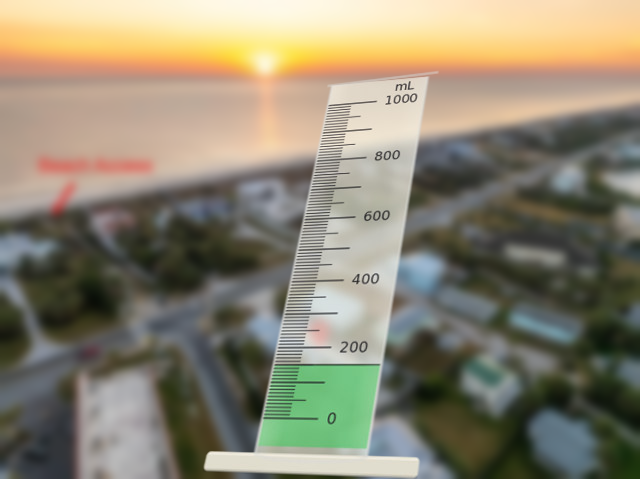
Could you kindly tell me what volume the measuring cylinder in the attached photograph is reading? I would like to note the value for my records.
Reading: 150 mL
